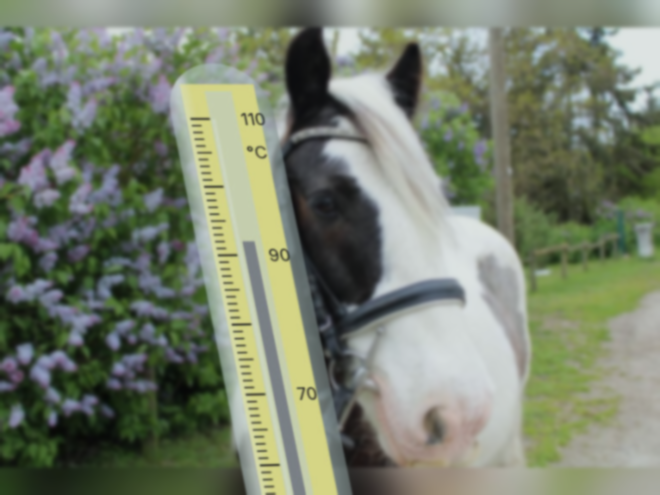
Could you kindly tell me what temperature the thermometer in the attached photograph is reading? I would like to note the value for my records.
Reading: 92 °C
